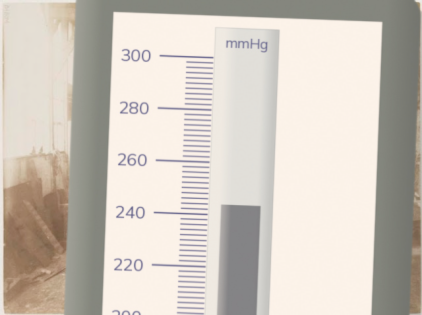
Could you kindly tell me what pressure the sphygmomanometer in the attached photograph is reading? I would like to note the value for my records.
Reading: 244 mmHg
